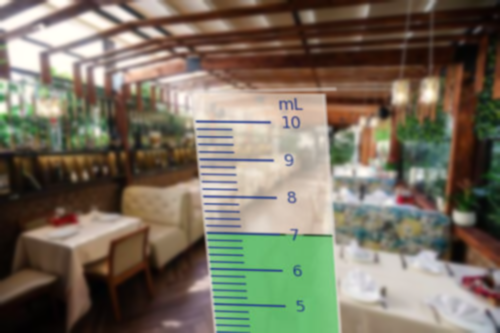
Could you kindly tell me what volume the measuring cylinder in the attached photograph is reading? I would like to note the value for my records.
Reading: 7 mL
